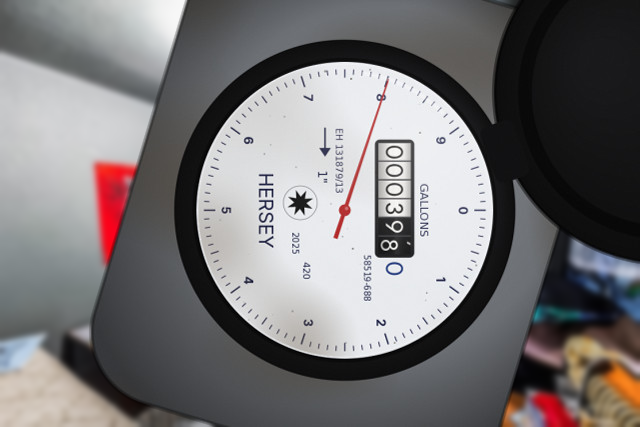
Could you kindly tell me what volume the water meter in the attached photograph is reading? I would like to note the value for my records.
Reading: 3978.0 gal
